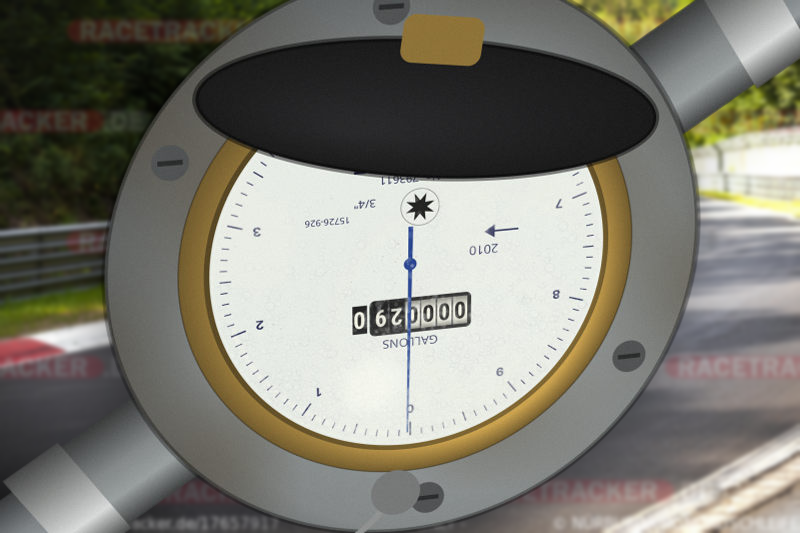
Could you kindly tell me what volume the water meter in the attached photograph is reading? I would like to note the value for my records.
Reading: 290.0 gal
